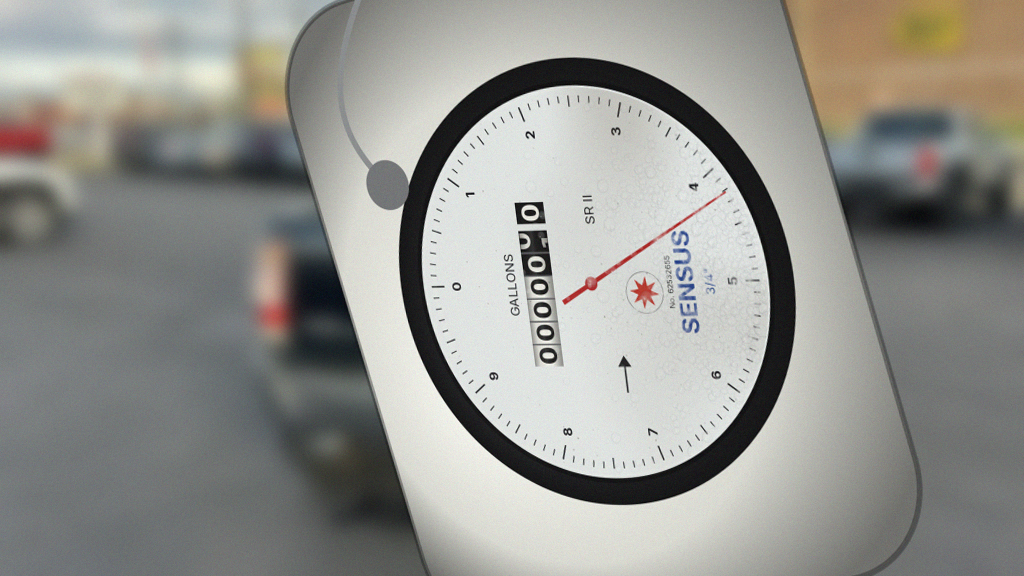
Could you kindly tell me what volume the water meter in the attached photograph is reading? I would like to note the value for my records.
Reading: 4.2 gal
